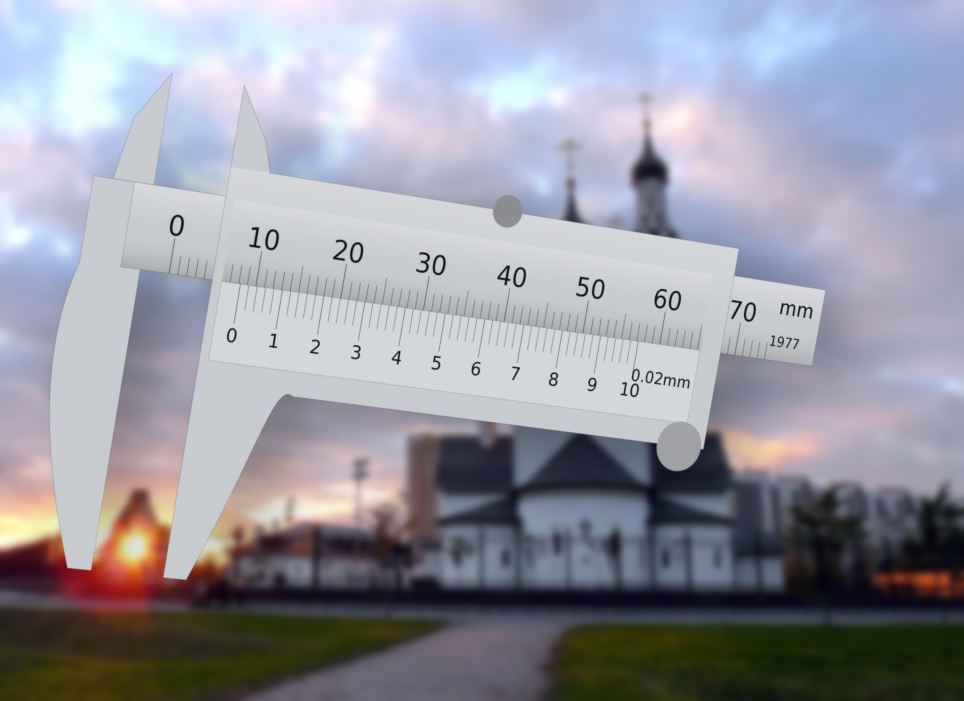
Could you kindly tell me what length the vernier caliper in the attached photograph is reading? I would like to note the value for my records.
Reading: 8.2 mm
